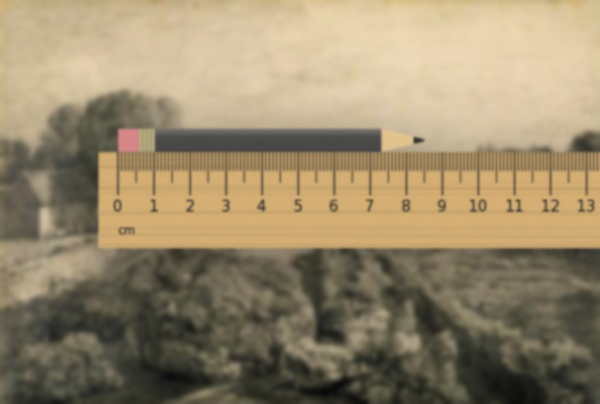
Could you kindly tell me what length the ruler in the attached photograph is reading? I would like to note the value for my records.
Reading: 8.5 cm
